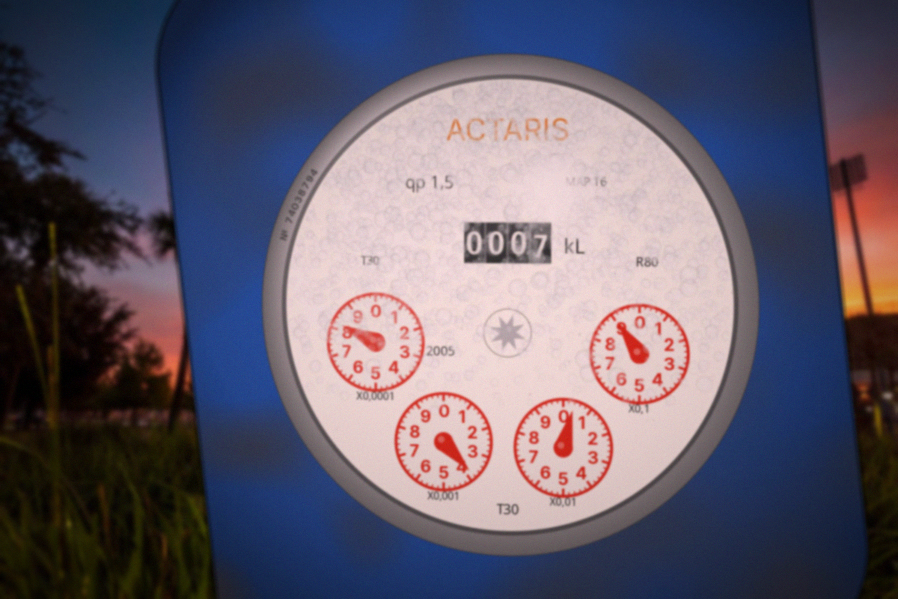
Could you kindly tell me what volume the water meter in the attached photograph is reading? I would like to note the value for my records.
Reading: 6.9038 kL
